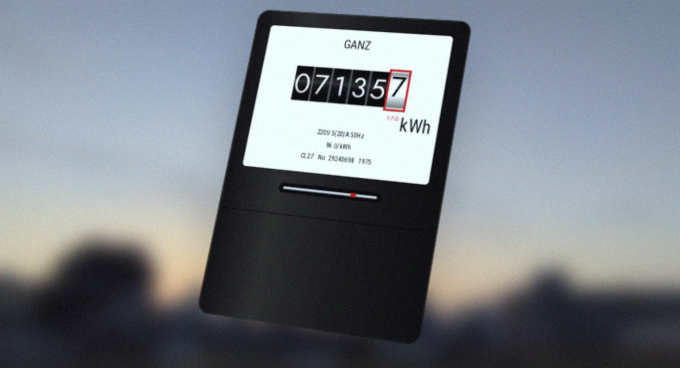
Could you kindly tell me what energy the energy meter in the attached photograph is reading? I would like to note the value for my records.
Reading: 7135.7 kWh
